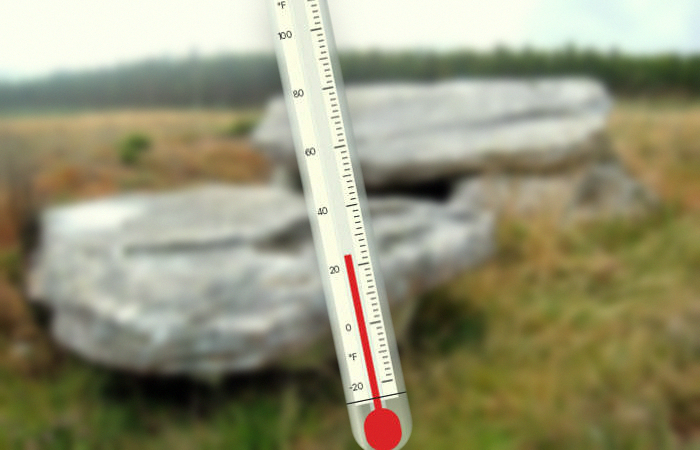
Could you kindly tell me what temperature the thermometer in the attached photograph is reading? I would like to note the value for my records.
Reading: 24 °F
